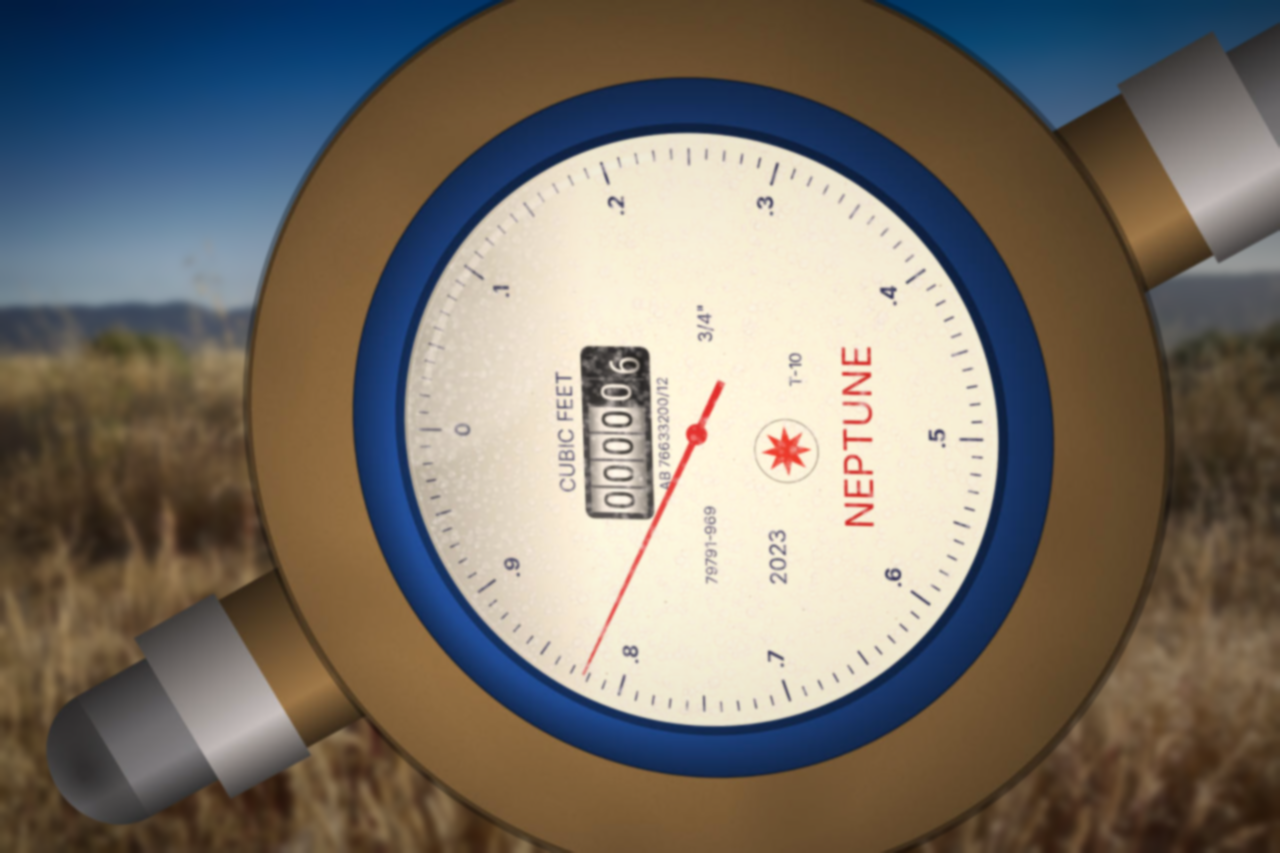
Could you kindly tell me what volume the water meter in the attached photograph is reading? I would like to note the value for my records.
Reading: 5.82 ft³
